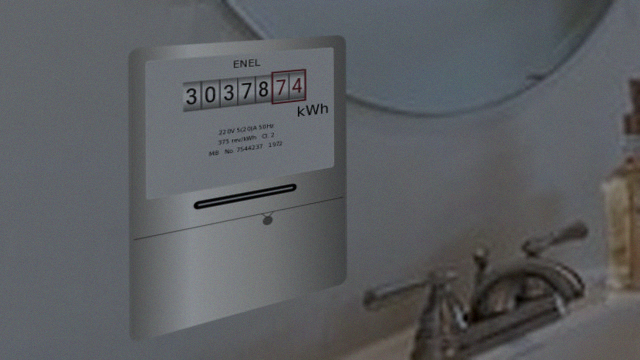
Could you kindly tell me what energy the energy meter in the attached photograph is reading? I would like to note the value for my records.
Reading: 30378.74 kWh
